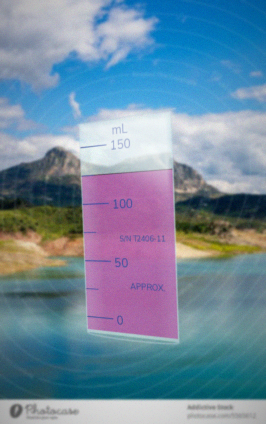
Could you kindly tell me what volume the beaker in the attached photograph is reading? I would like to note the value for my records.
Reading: 125 mL
